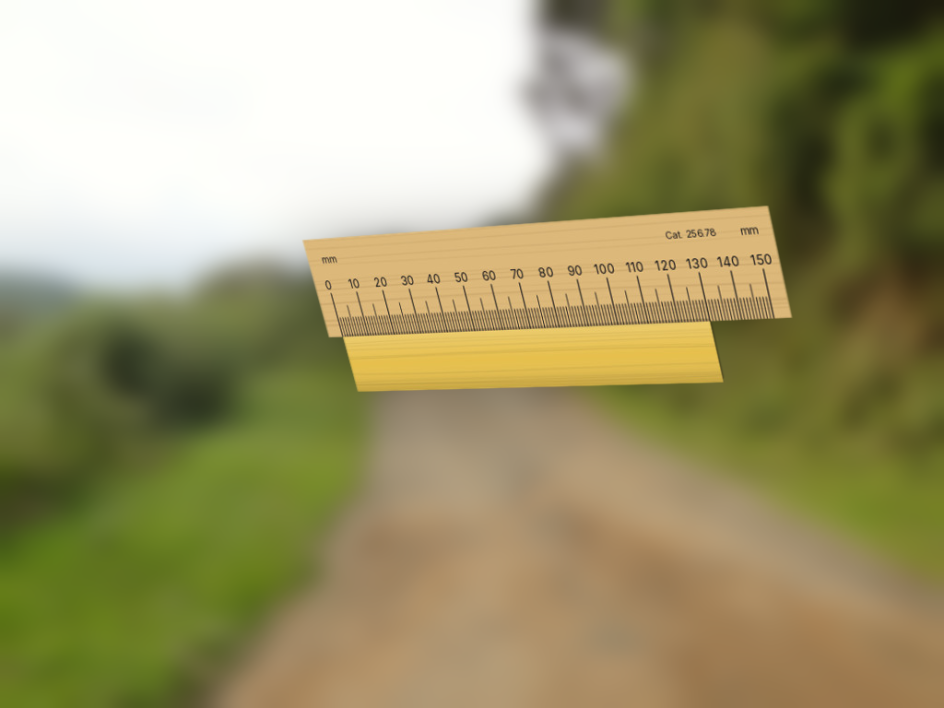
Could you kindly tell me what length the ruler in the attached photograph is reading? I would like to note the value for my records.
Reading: 130 mm
